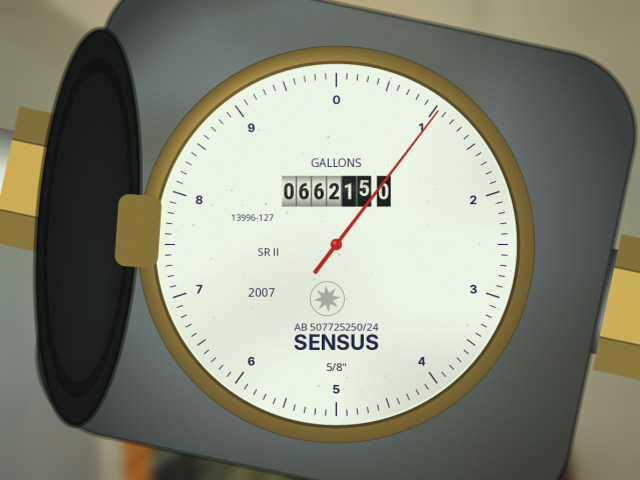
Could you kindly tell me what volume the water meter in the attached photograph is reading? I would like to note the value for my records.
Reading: 662151.0 gal
